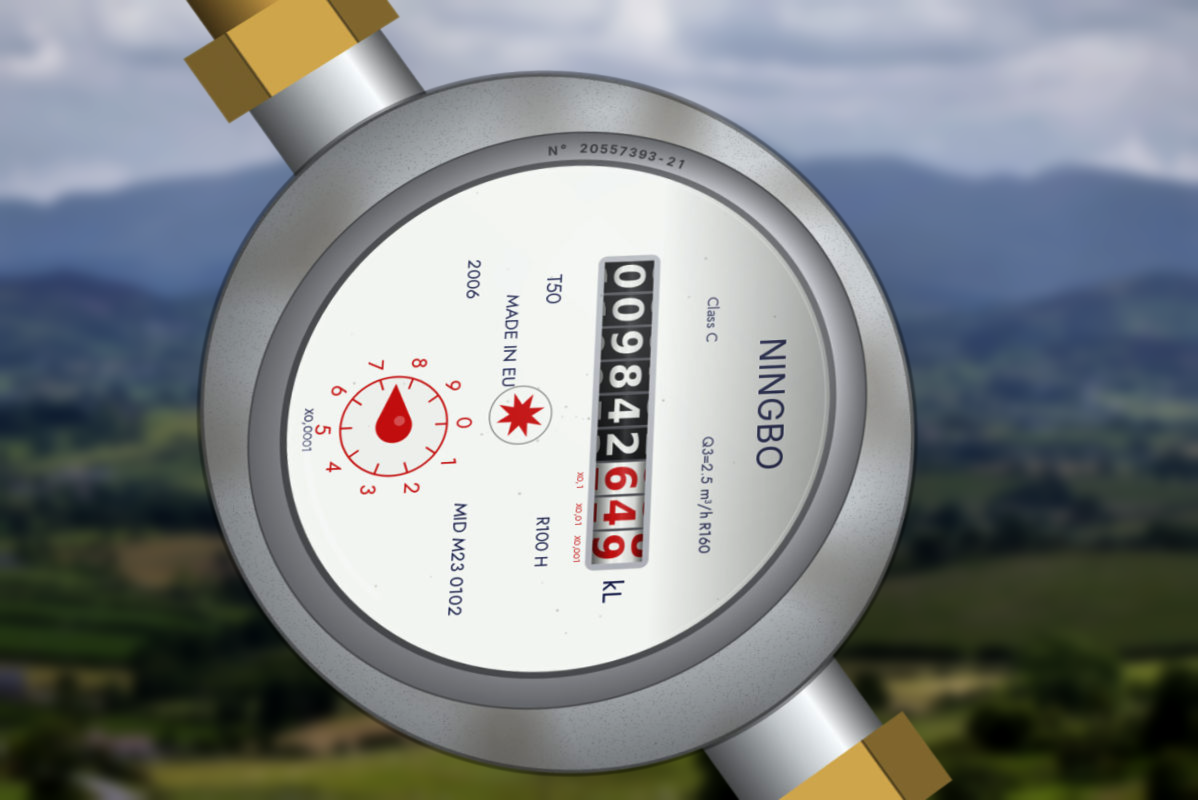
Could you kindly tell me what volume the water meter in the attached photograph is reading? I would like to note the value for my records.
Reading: 9842.6487 kL
